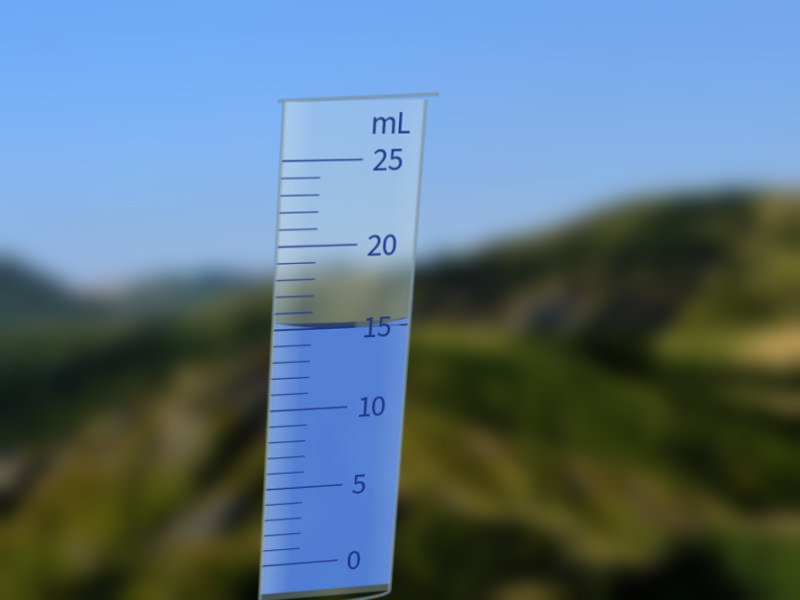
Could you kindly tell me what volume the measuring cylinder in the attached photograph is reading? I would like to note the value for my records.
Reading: 15 mL
